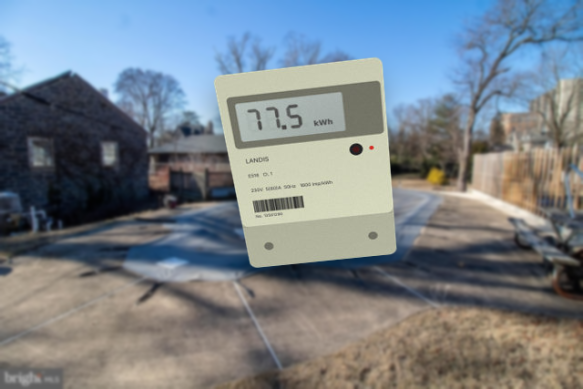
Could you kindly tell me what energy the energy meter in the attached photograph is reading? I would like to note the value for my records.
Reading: 77.5 kWh
